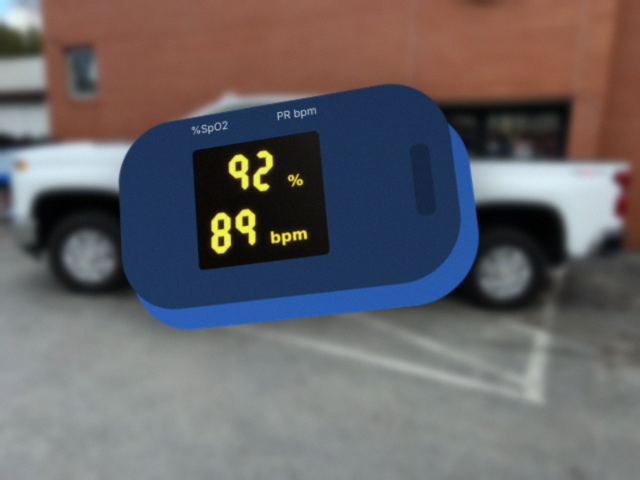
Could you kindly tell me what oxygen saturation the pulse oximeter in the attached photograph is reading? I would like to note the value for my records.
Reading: 92 %
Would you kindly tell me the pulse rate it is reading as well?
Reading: 89 bpm
